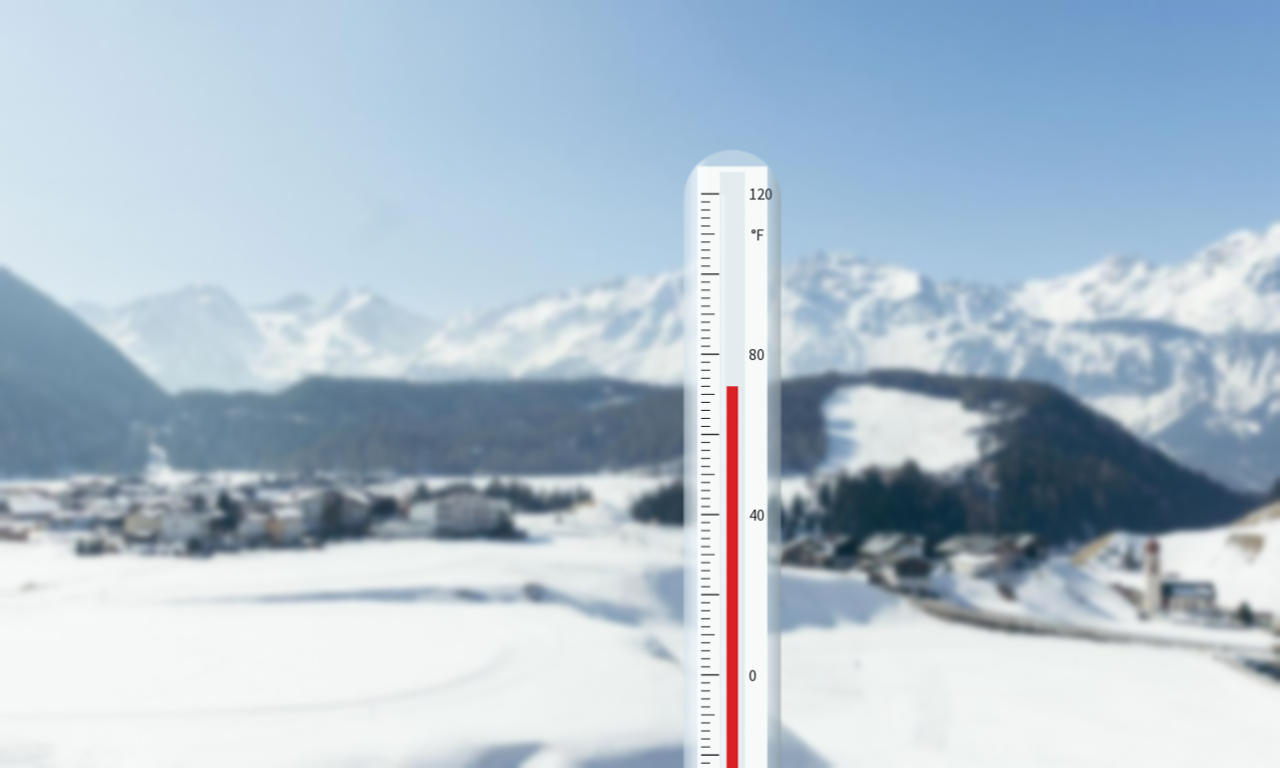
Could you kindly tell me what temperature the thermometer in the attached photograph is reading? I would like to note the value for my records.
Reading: 72 °F
